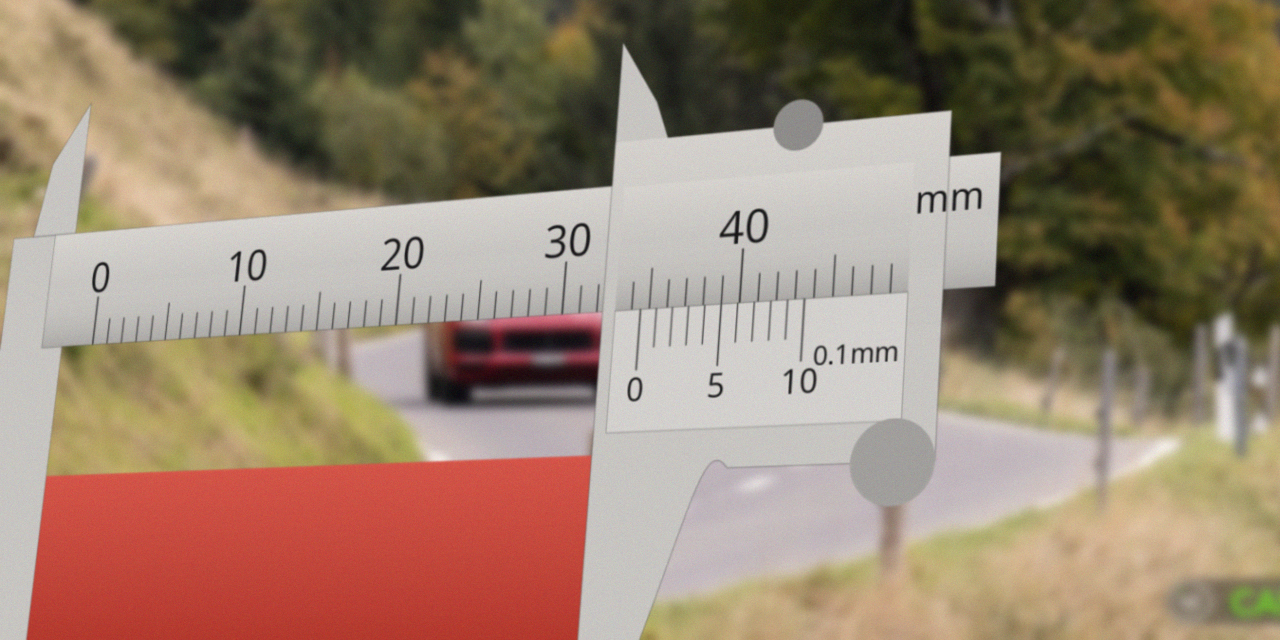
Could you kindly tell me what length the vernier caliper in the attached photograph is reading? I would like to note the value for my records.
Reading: 34.5 mm
